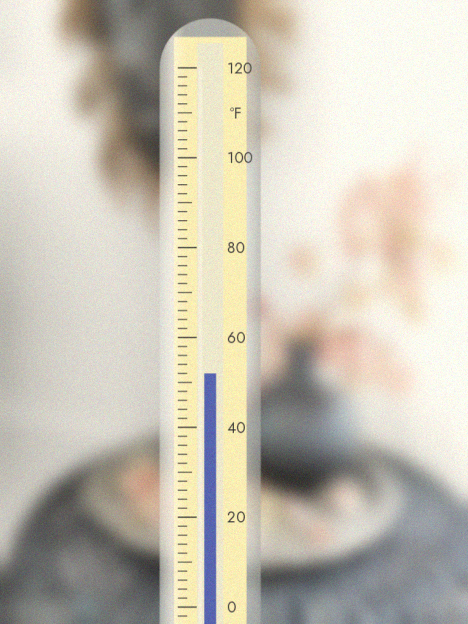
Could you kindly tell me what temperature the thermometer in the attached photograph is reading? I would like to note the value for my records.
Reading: 52 °F
